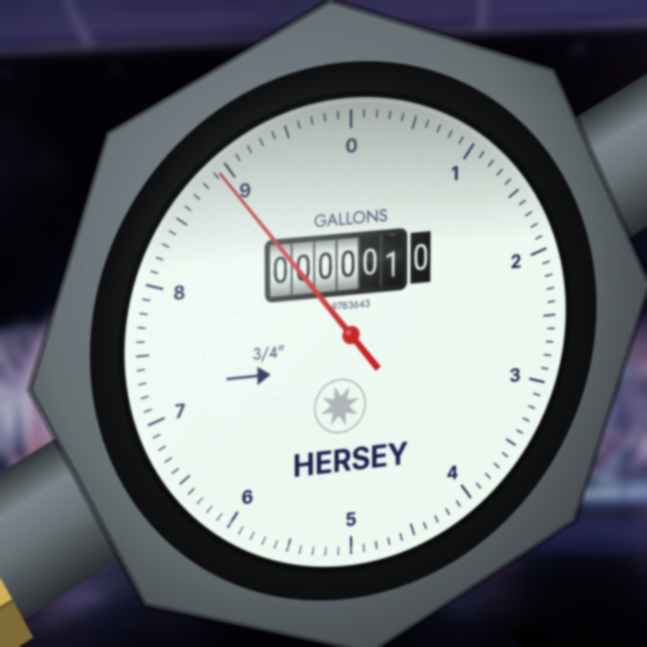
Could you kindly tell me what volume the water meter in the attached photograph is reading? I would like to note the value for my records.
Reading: 8.9 gal
